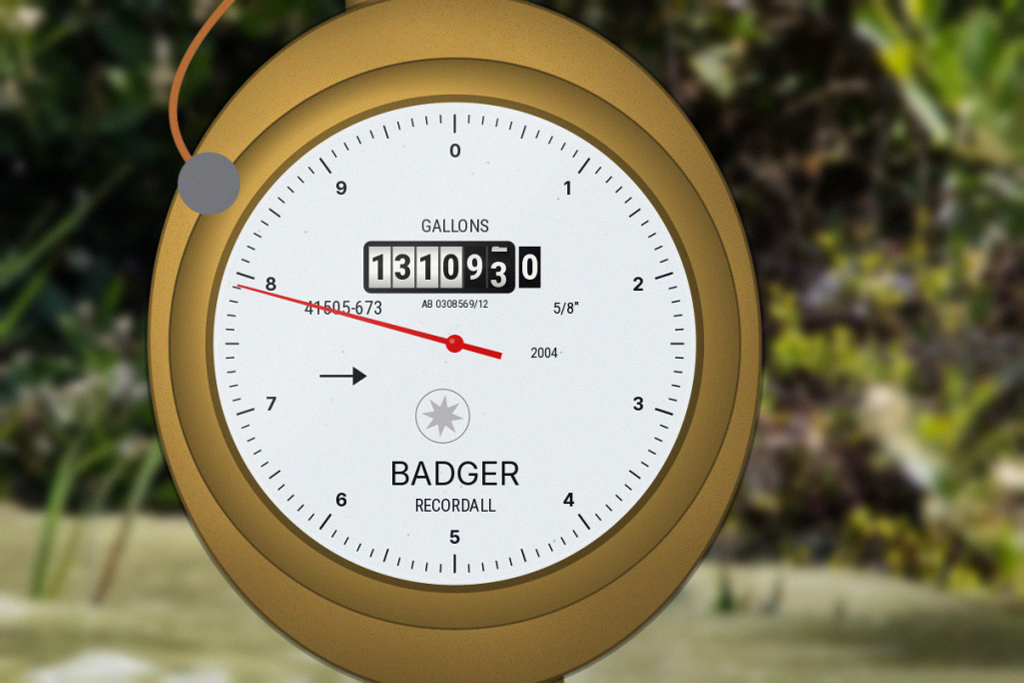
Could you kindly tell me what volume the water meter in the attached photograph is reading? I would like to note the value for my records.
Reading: 1310927.9 gal
